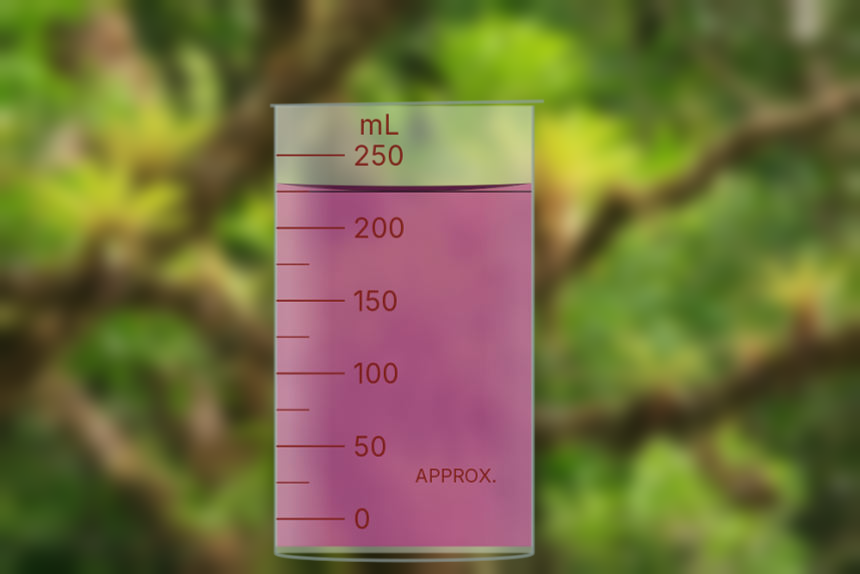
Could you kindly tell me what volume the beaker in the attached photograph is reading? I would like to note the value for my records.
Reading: 225 mL
